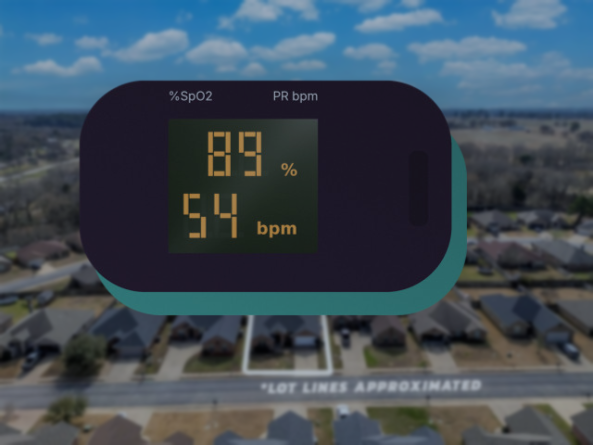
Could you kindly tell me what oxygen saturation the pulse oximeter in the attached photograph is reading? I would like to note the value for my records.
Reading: 89 %
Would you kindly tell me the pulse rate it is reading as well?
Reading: 54 bpm
